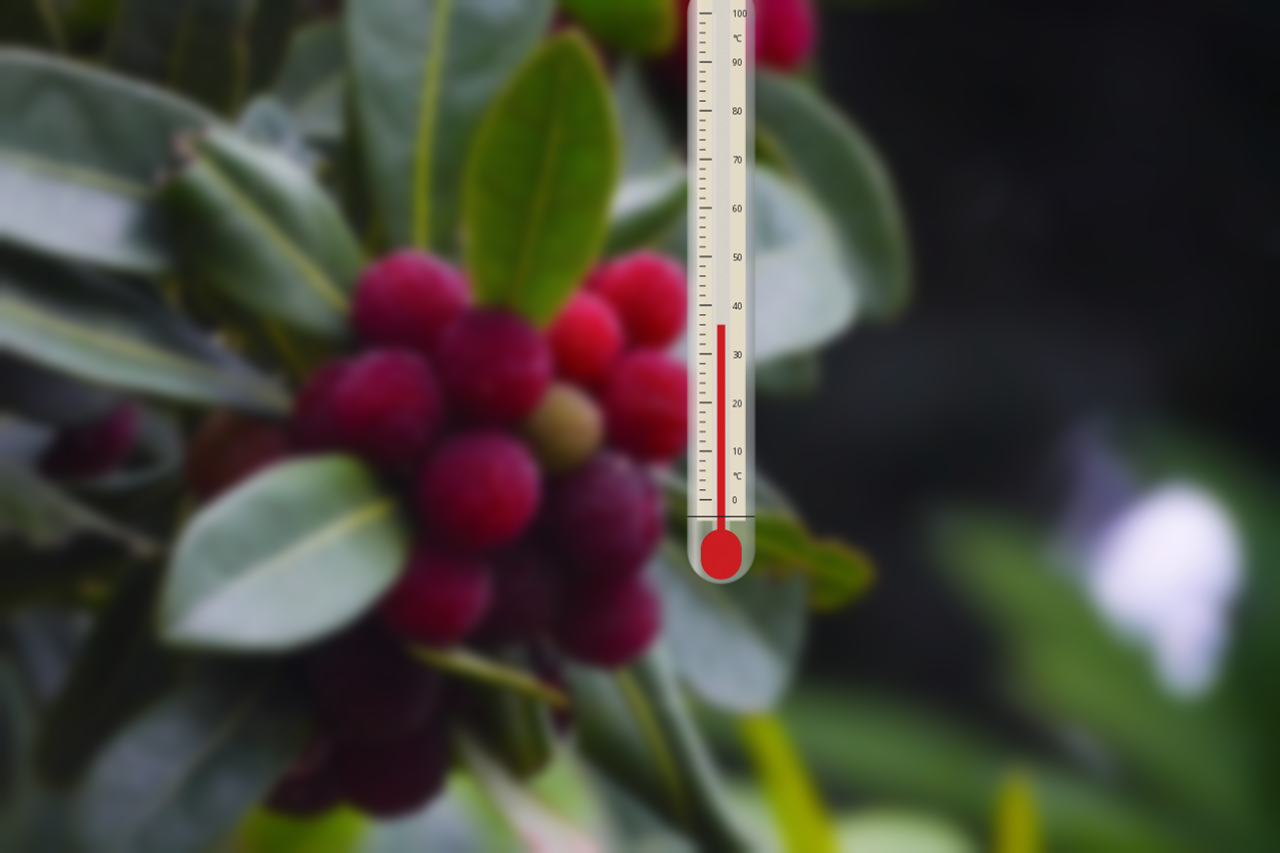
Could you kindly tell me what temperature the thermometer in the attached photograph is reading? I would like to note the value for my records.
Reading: 36 °C
